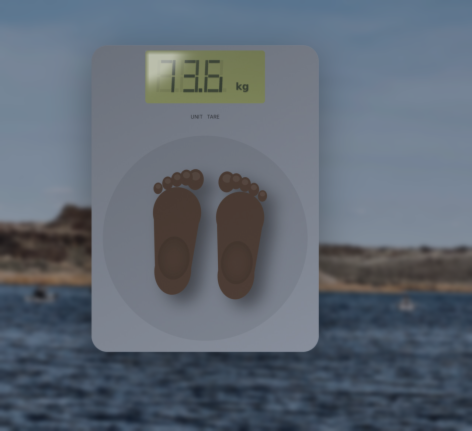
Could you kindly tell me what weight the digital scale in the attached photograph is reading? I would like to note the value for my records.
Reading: 73.6 kg
